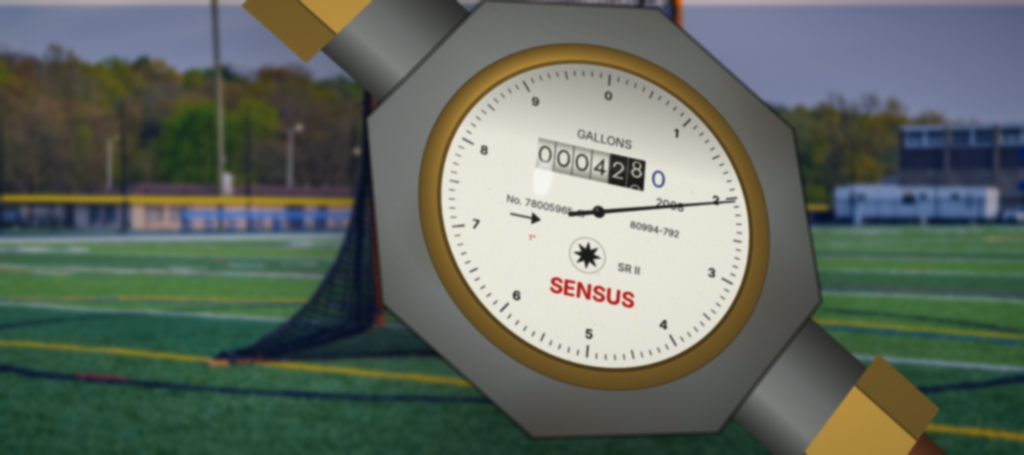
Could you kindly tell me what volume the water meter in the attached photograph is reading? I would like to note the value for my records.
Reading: 4282.0 gal
